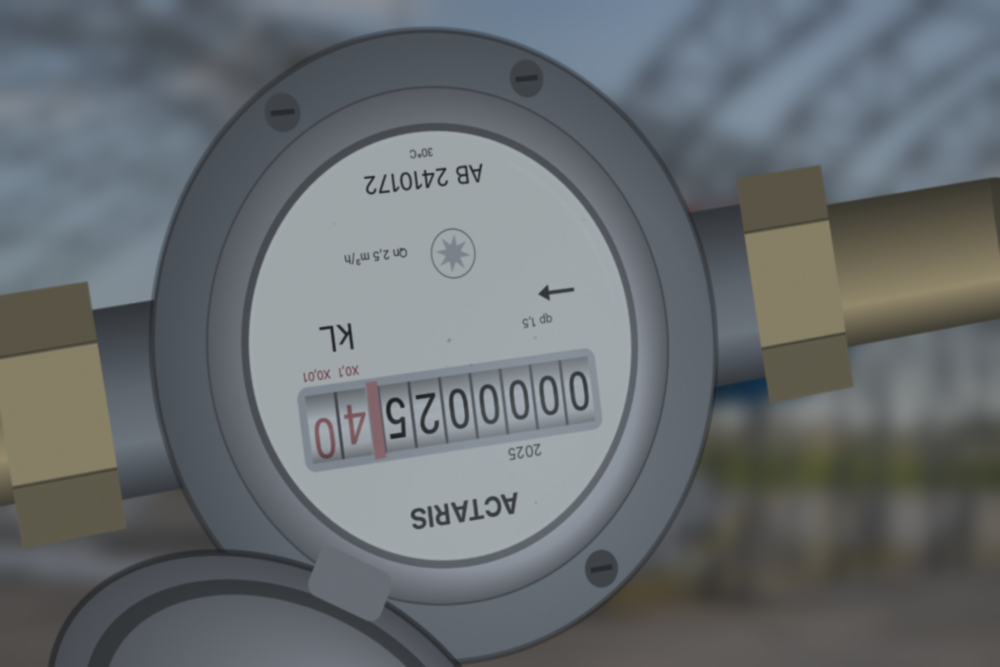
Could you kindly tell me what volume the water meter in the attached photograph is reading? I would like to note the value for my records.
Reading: 25.40 kL
